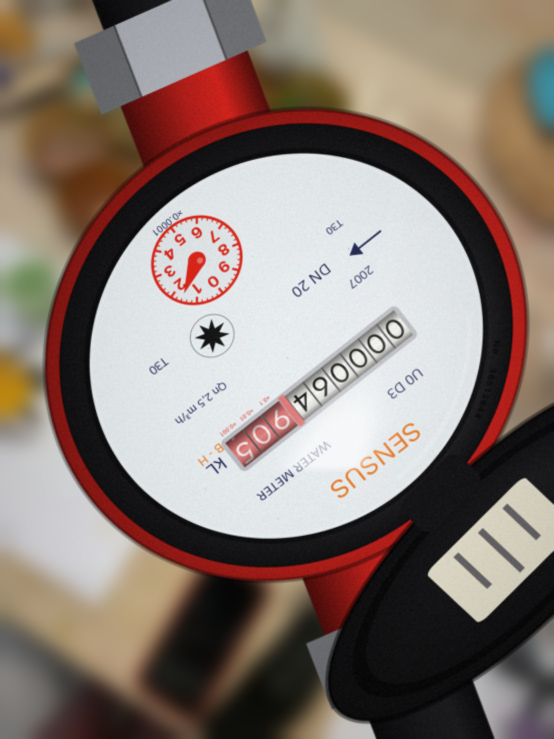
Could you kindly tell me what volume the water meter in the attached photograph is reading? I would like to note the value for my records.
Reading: 64.9051 kL
